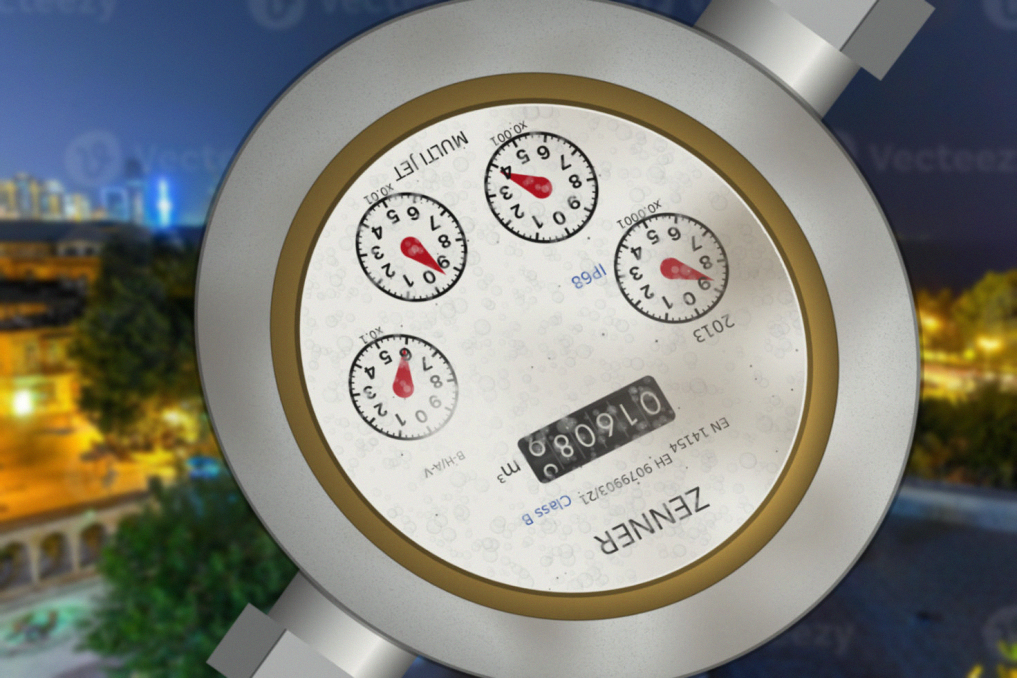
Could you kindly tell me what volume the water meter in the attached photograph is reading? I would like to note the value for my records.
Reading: 16088.5938 m³
